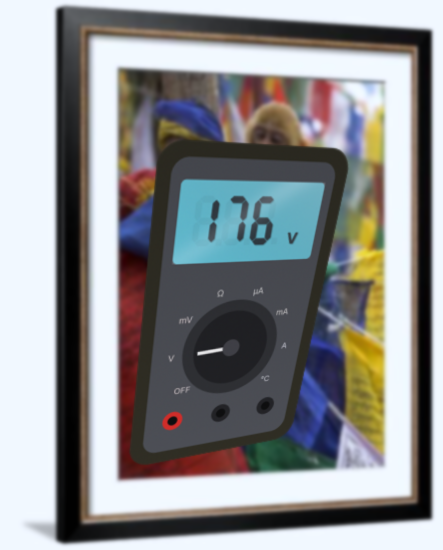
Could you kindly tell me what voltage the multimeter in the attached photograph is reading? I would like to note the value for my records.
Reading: 176 V
